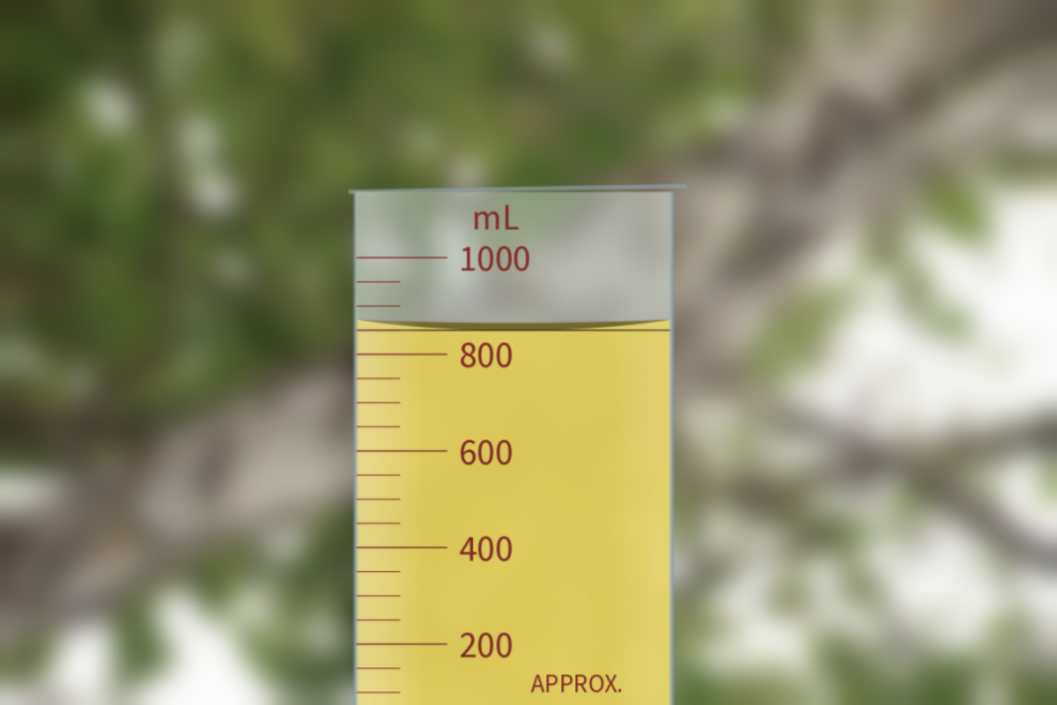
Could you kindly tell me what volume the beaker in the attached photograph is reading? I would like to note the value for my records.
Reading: 850 mL
